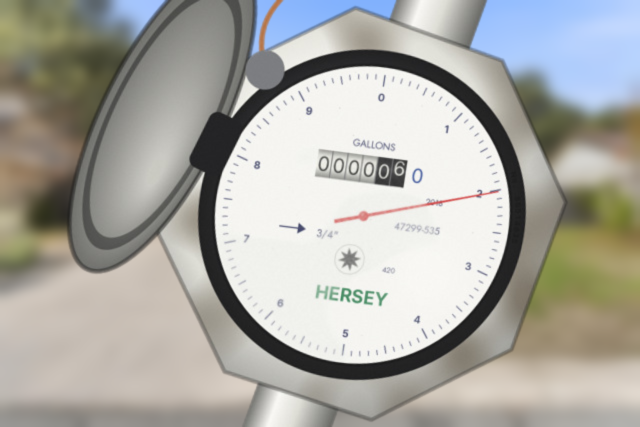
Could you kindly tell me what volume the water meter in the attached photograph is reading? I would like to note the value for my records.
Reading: 62.0 gal
